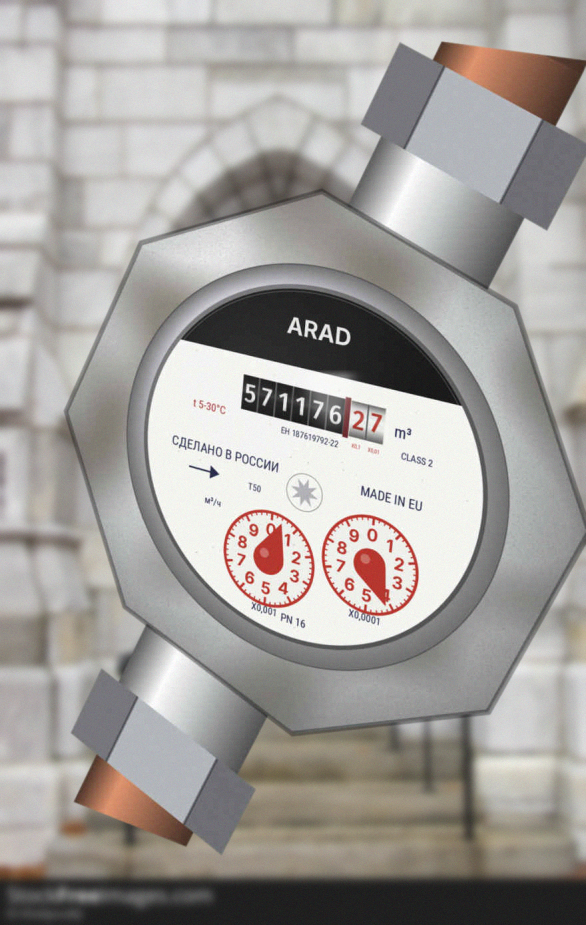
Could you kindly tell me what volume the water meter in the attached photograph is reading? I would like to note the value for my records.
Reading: 571176.2704 m³
